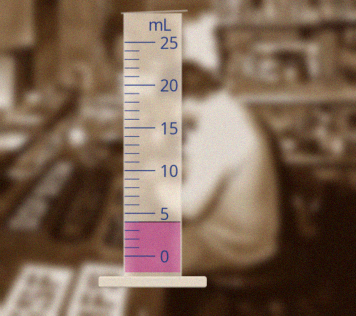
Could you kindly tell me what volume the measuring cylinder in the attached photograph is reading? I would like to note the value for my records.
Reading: 4 mL
